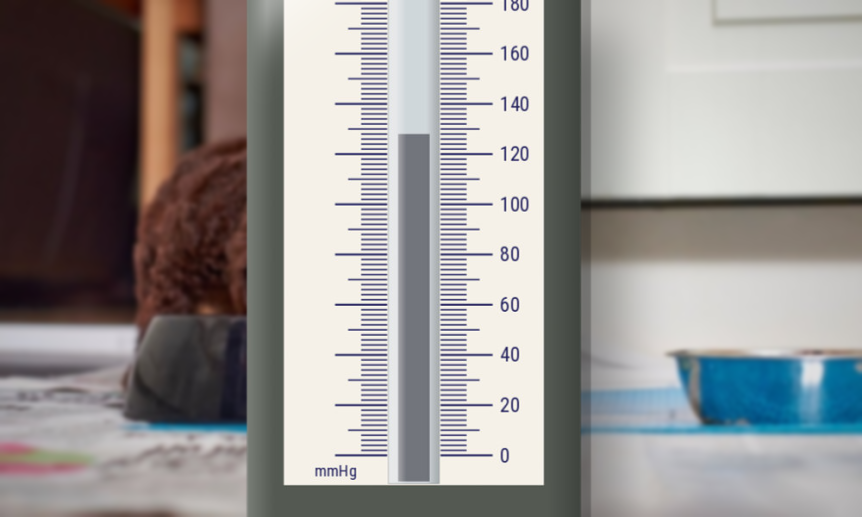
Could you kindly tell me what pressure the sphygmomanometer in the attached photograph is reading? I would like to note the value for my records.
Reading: 128 mmHg
